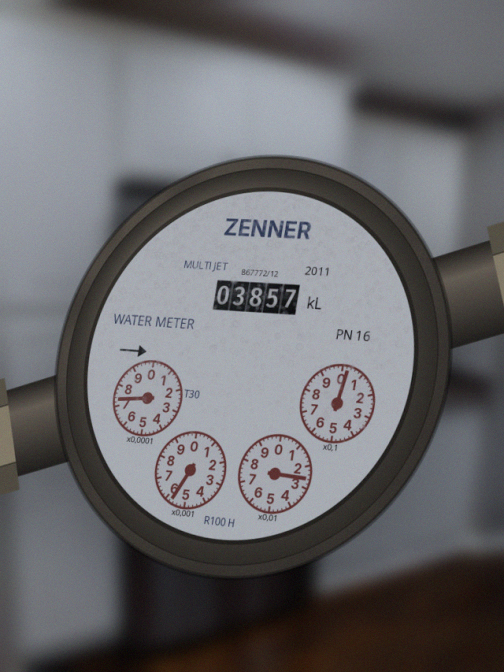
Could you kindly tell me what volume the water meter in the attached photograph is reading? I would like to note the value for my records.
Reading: 3857.0257 kL
